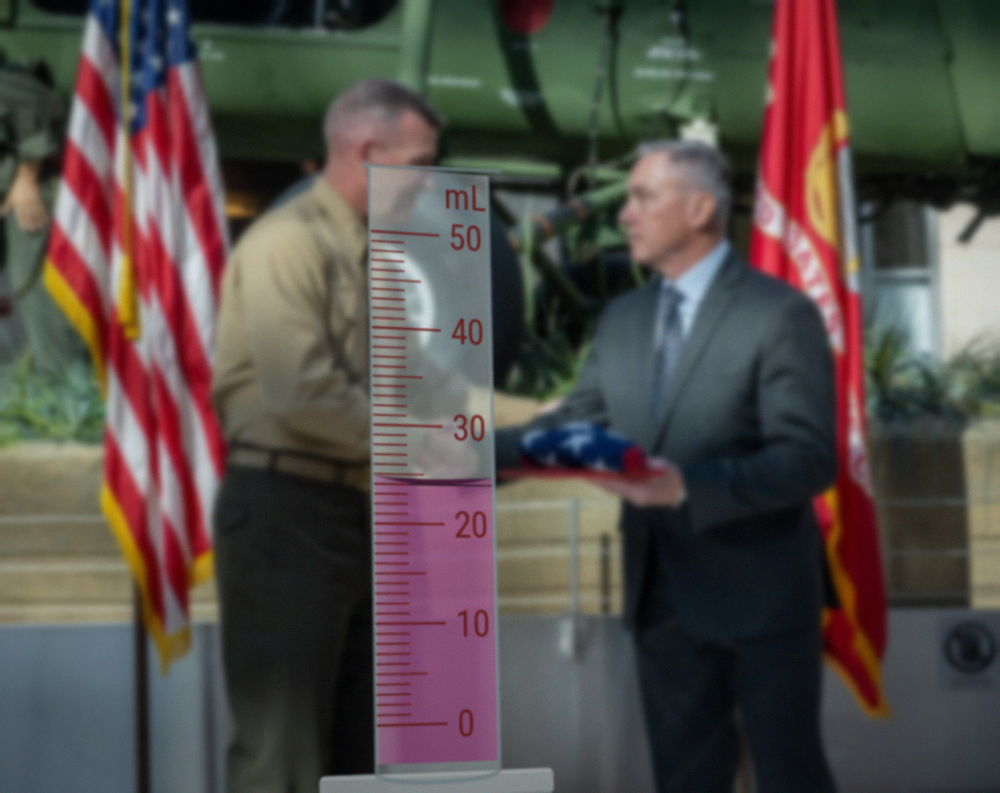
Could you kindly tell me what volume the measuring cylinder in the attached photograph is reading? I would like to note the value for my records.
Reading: 24 mL
